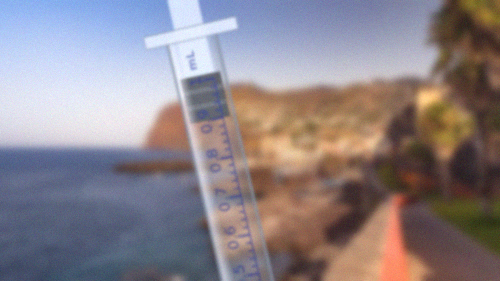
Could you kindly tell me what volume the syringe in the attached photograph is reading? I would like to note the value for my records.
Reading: 0.9 mL
